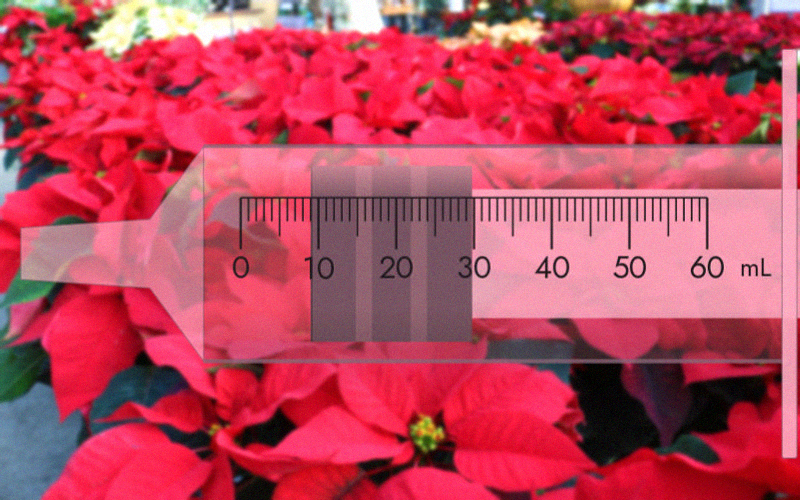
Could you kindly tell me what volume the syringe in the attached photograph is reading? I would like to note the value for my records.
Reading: 9 mL
